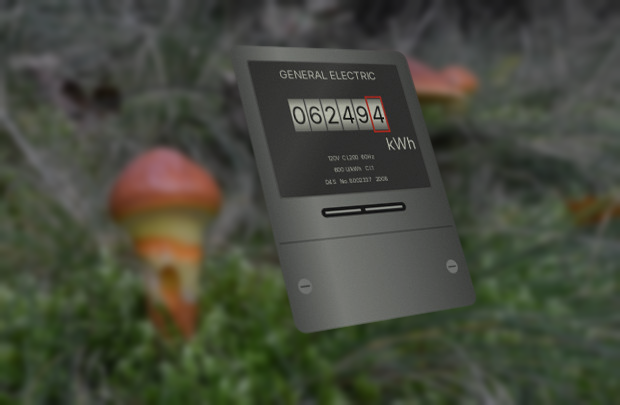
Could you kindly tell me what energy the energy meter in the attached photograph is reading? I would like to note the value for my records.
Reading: 6249.4 kWh
